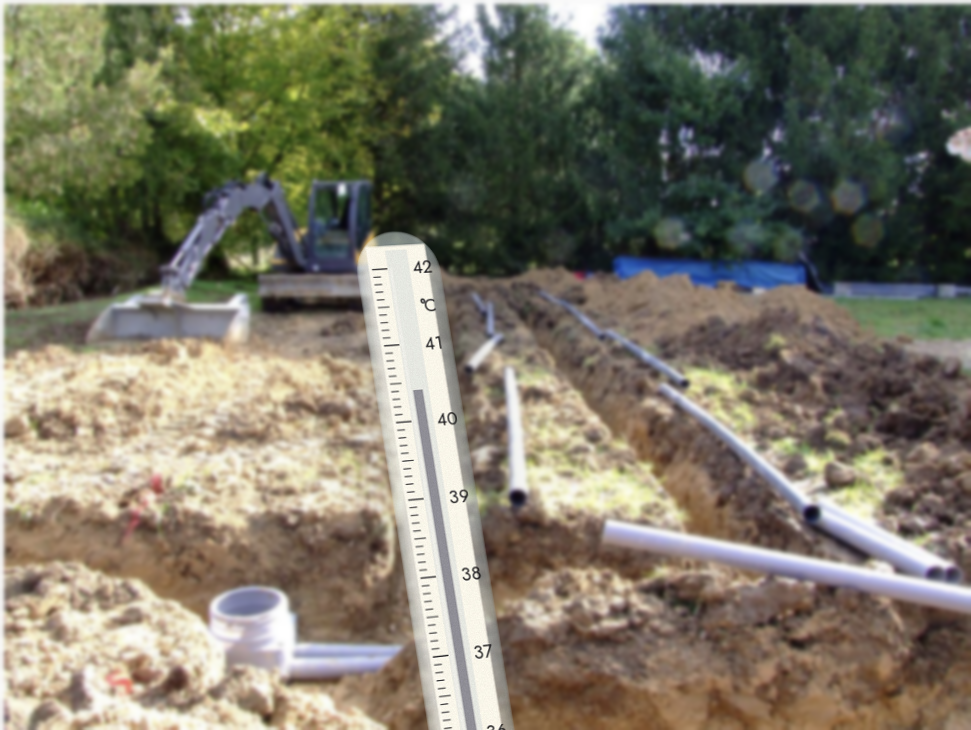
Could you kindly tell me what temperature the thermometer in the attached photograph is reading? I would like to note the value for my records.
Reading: 40.4 °C
